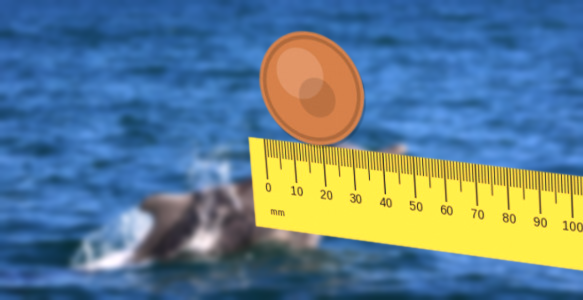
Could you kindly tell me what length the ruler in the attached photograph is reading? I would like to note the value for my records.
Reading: 35 mm
